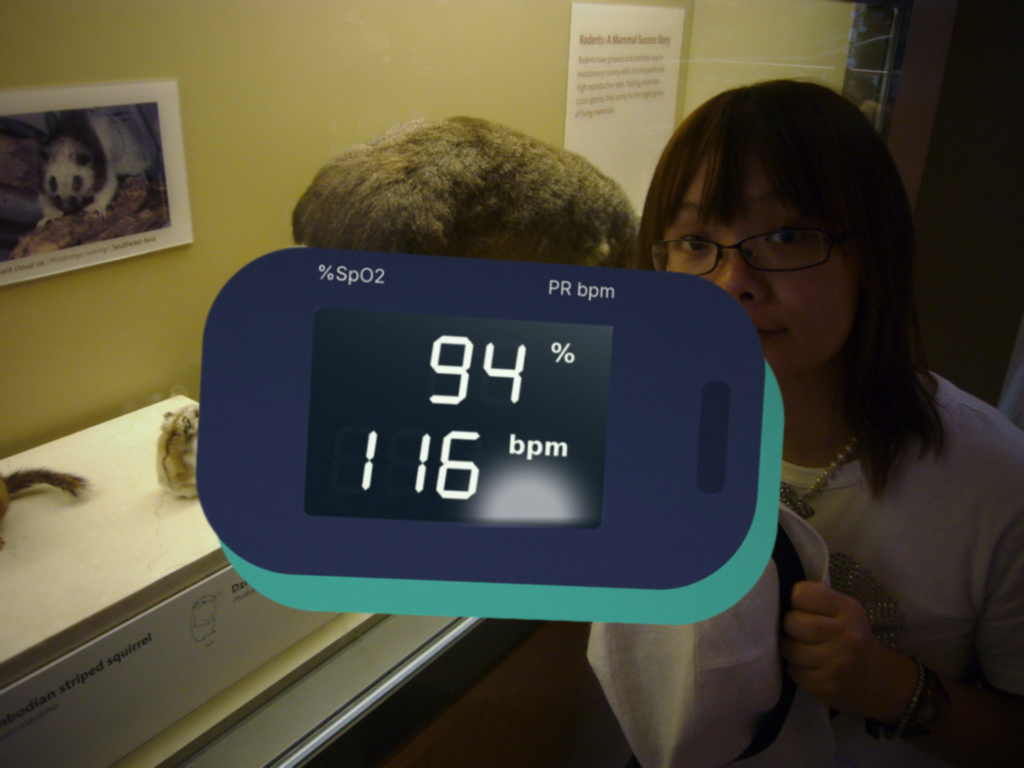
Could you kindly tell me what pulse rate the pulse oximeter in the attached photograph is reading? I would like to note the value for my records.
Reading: 116 bpm
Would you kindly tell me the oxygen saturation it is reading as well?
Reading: 94 %
